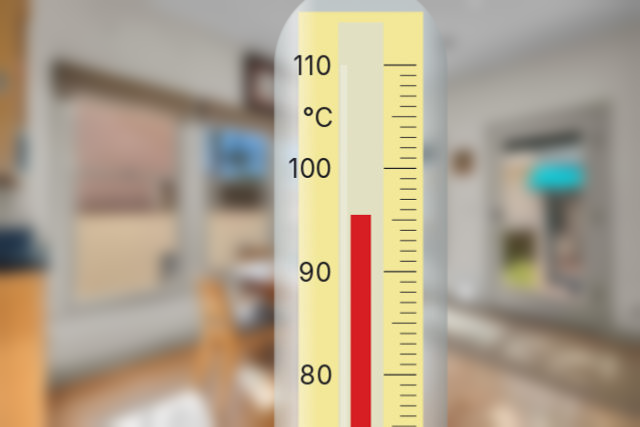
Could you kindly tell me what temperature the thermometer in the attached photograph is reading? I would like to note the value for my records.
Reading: 95.5 °C
